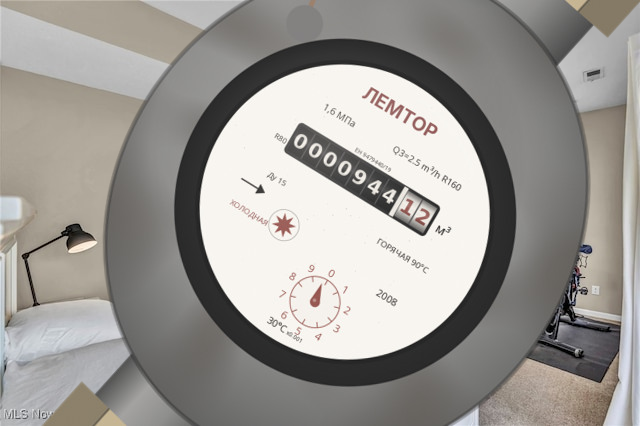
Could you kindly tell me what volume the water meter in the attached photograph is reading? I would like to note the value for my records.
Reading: 944.119 m³
